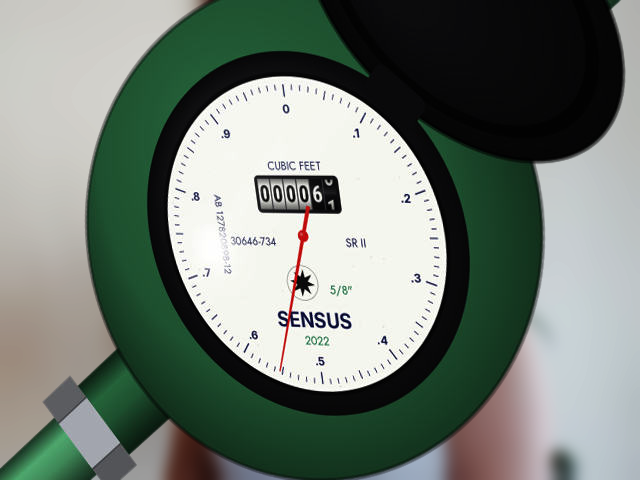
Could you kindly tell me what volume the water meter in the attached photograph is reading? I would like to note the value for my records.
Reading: 60.55 ft³
